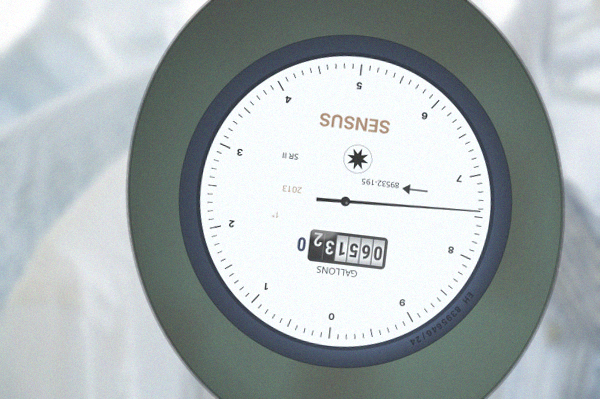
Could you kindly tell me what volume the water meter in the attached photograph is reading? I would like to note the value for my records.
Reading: 651317.4 gal
